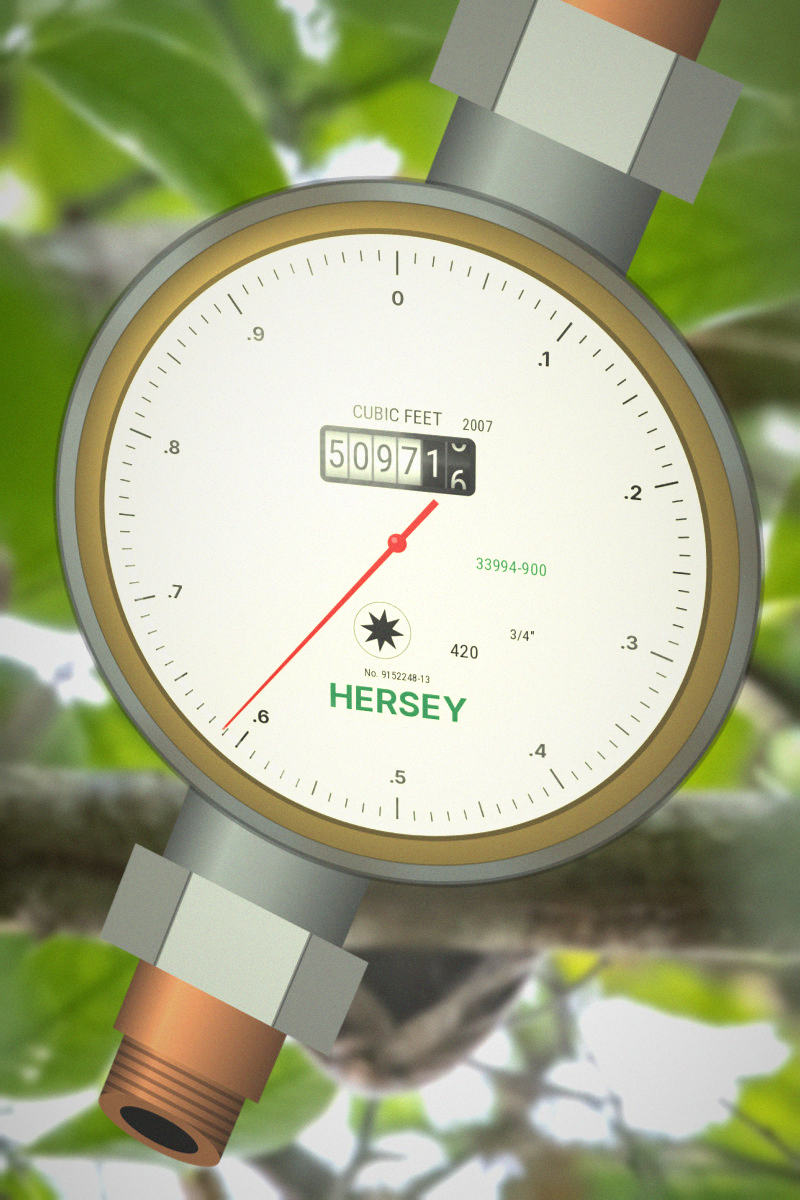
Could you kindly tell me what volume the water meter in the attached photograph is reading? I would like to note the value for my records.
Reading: 509715.61 ft³
